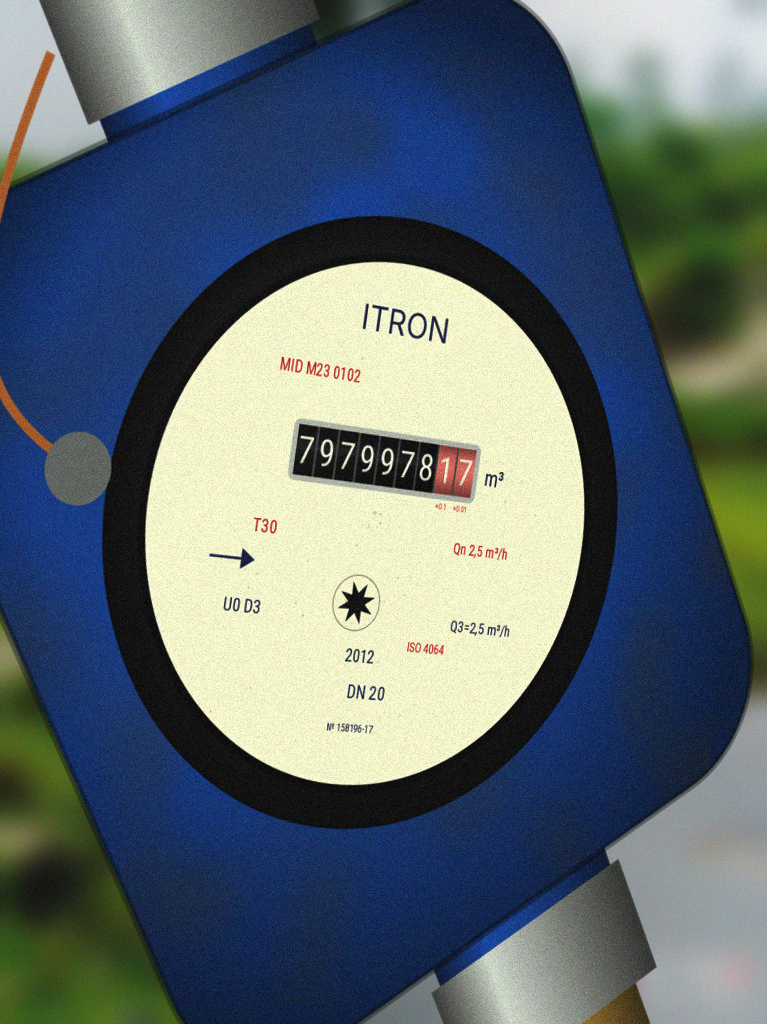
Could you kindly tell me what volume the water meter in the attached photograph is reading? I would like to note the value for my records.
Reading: 7979978.17 m³
